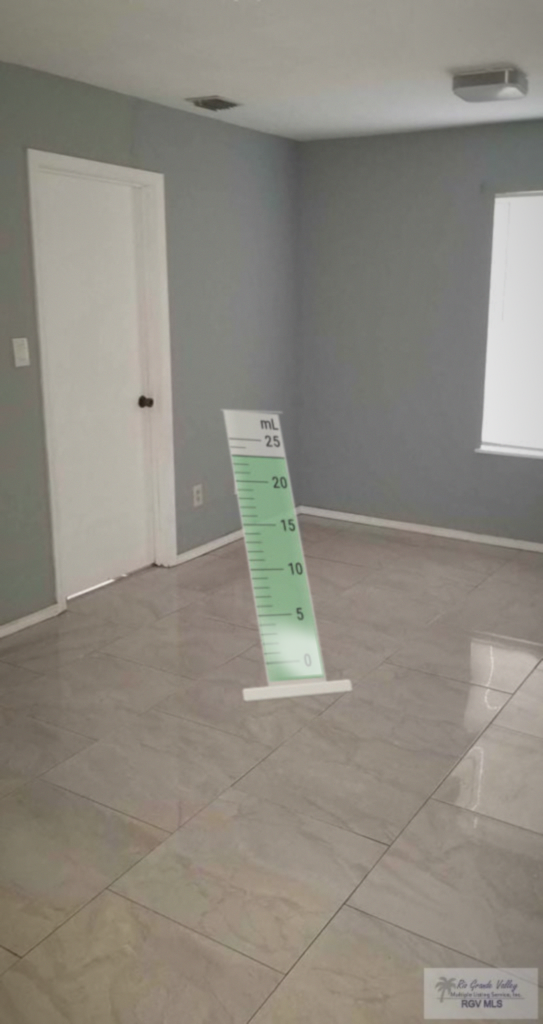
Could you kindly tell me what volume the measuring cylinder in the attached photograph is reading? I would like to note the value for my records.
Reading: 23 mL
